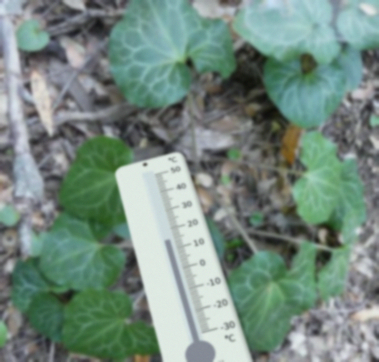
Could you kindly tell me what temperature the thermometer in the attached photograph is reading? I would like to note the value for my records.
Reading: 15 °C
